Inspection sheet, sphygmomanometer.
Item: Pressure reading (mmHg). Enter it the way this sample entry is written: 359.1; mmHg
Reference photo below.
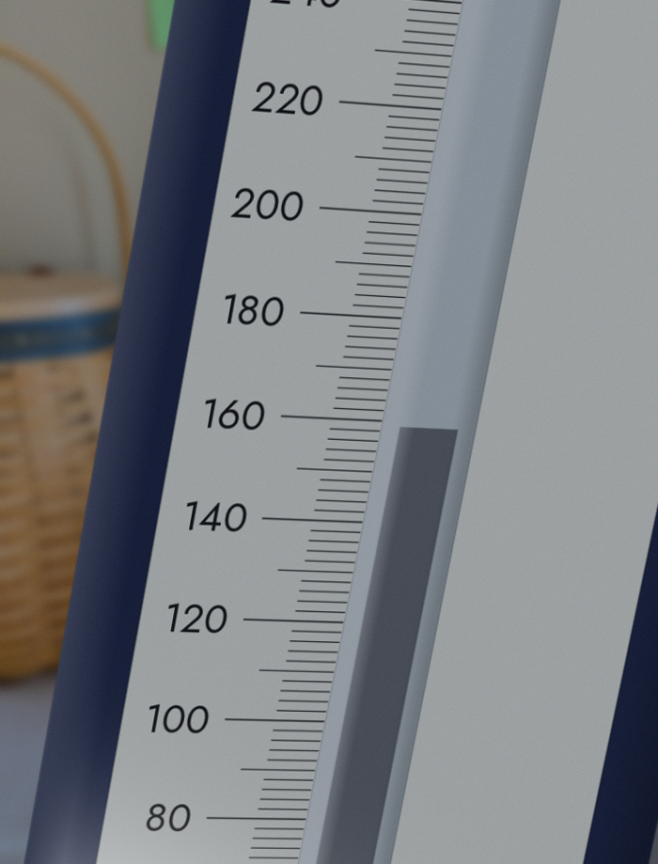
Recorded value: 159; mmHg
